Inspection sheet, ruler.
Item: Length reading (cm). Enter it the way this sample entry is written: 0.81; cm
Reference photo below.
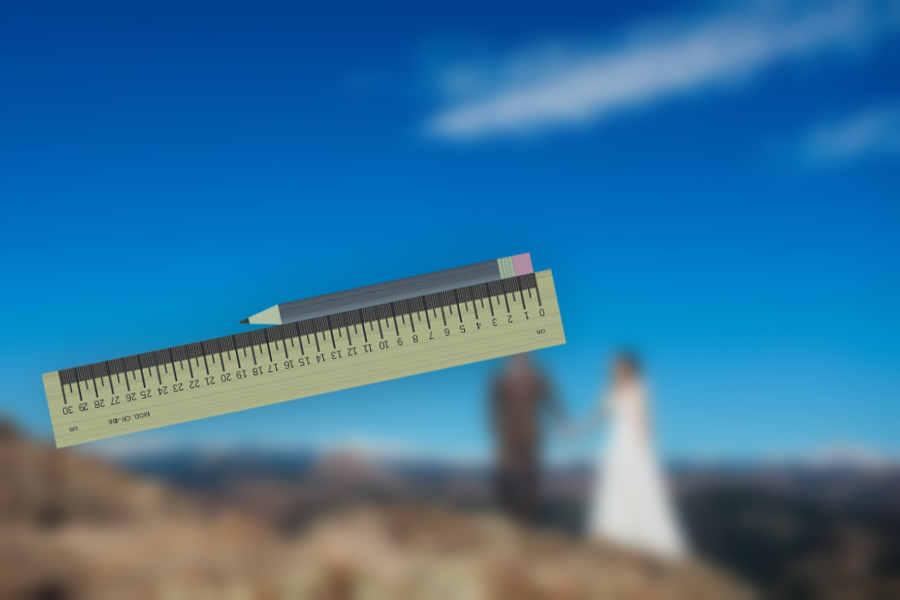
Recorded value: 18.5; cm
